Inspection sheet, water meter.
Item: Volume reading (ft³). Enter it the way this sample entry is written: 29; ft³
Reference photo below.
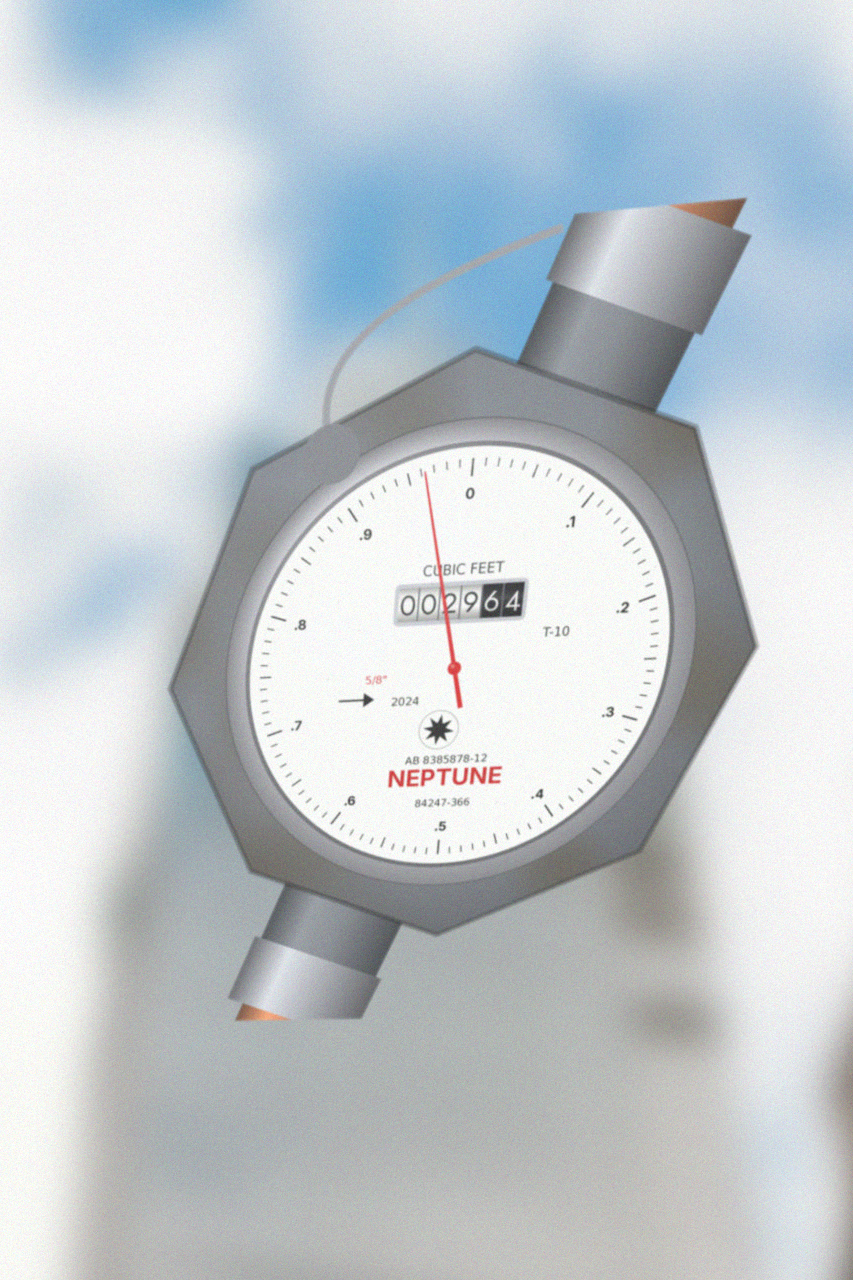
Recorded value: 2963.96; ft³
